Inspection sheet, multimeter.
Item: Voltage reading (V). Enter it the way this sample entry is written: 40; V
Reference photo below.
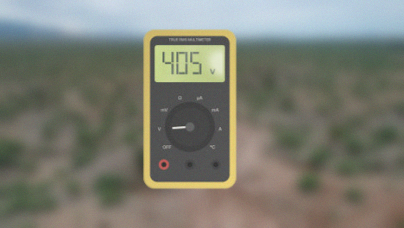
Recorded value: 405; V
